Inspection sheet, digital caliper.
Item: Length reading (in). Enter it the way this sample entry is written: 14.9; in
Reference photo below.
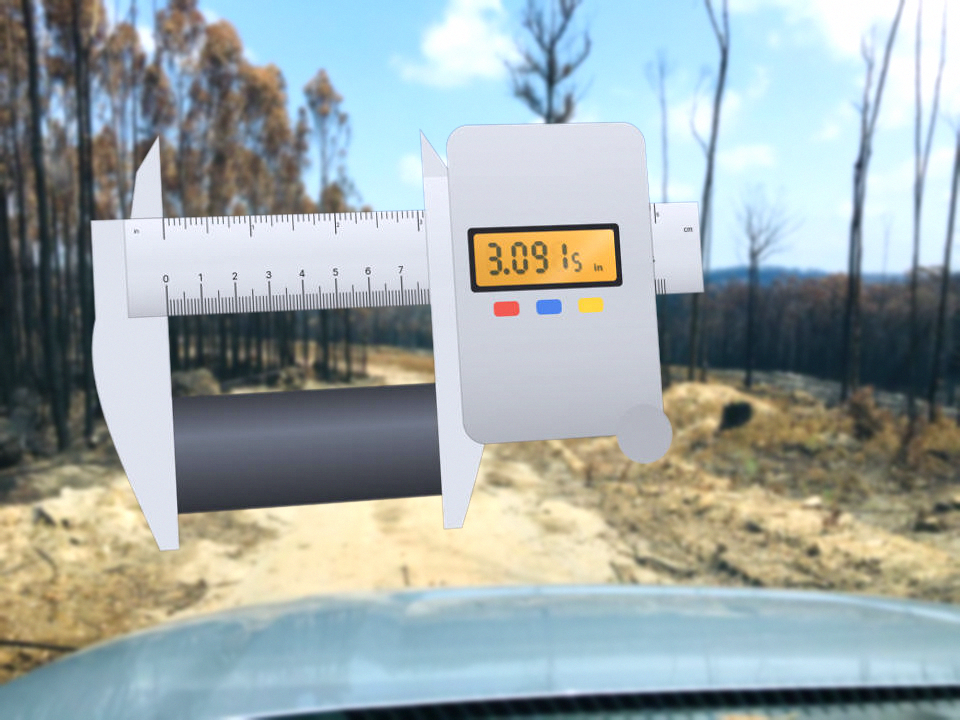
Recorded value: 3.0915; in
